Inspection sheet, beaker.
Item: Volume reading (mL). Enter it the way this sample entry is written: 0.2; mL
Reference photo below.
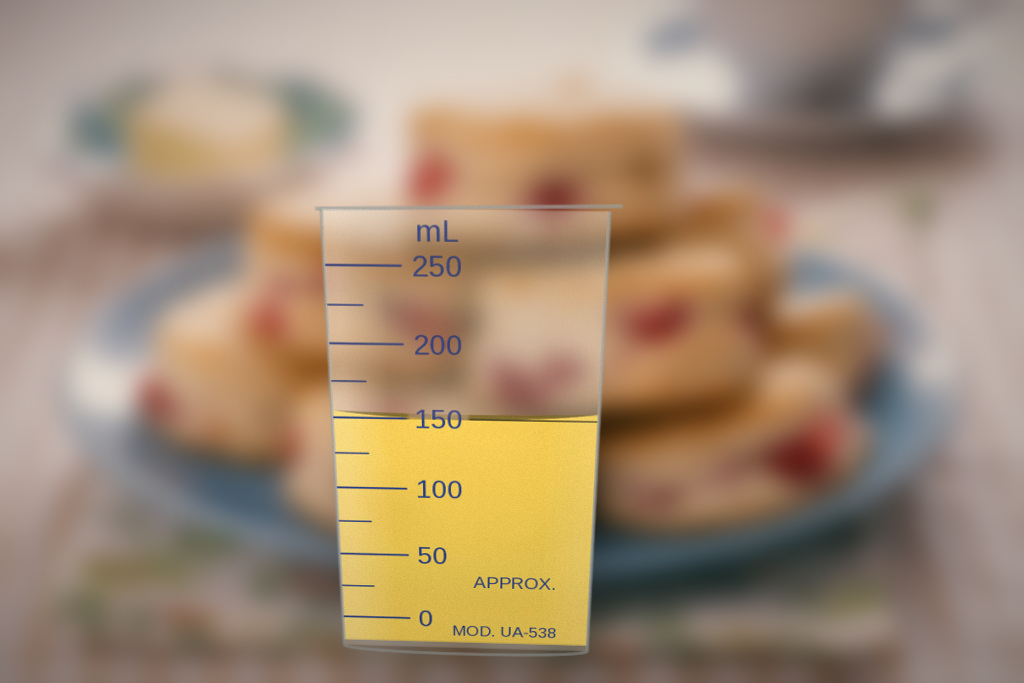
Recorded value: 150; mL
